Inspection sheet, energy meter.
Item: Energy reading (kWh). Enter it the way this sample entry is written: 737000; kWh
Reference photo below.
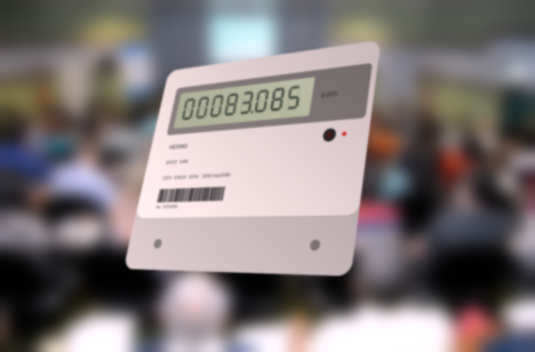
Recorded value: 83.085; kWh
